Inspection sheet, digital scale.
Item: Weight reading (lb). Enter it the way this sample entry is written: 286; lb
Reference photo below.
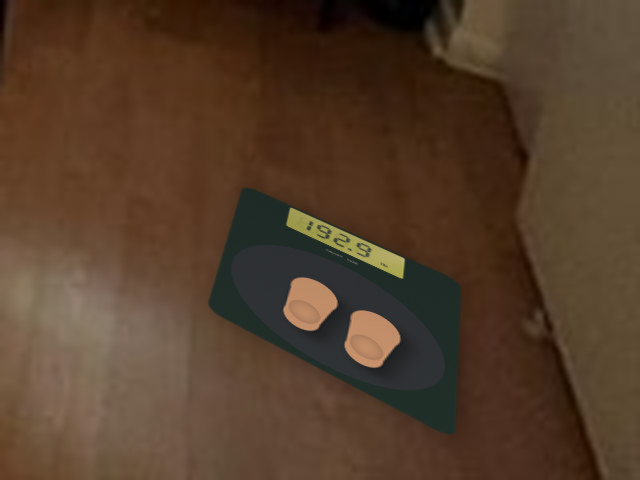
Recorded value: 192.9; lb
